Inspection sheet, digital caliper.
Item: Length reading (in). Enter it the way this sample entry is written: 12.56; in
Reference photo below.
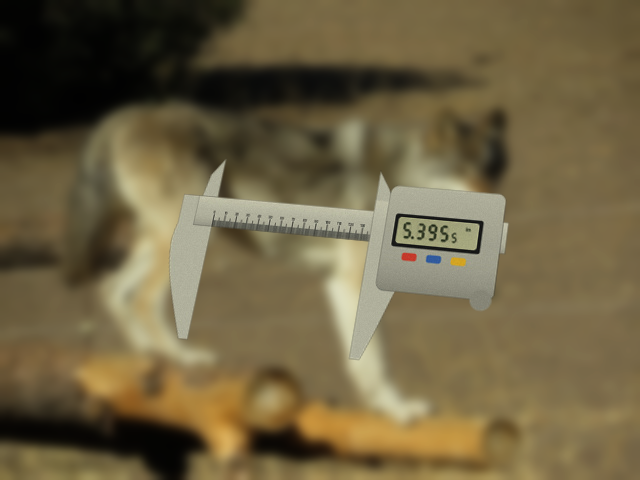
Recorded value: 5.3955; in
